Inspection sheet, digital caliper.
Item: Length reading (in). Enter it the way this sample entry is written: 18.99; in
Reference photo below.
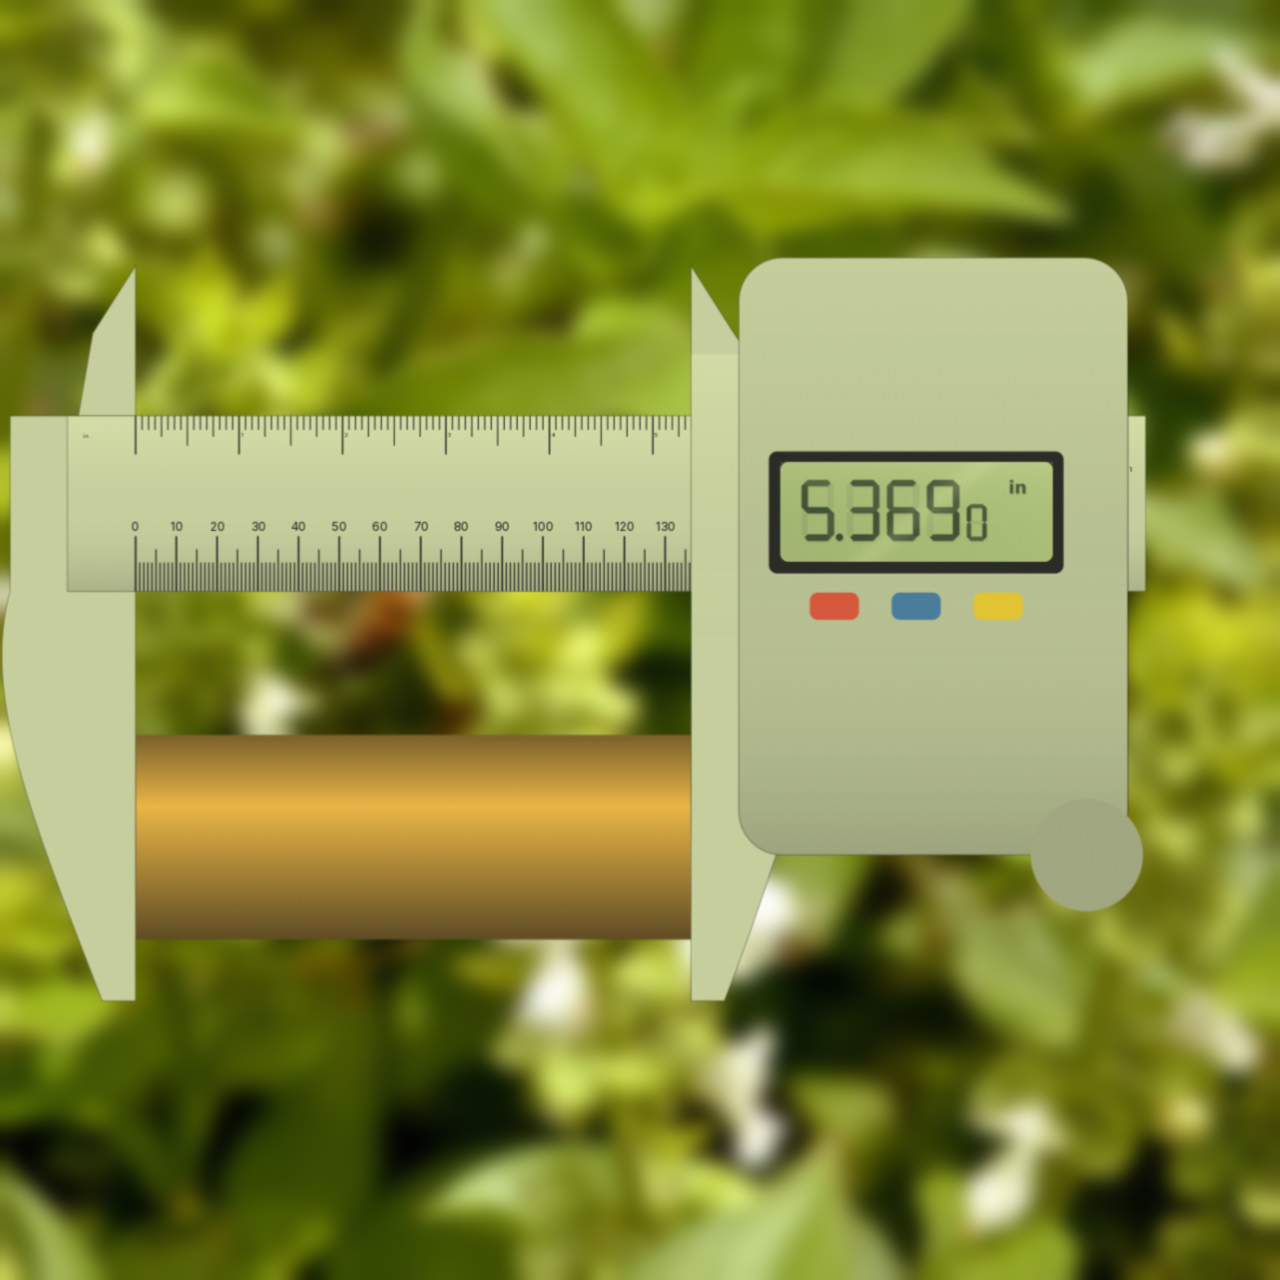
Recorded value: 5.3690; in
